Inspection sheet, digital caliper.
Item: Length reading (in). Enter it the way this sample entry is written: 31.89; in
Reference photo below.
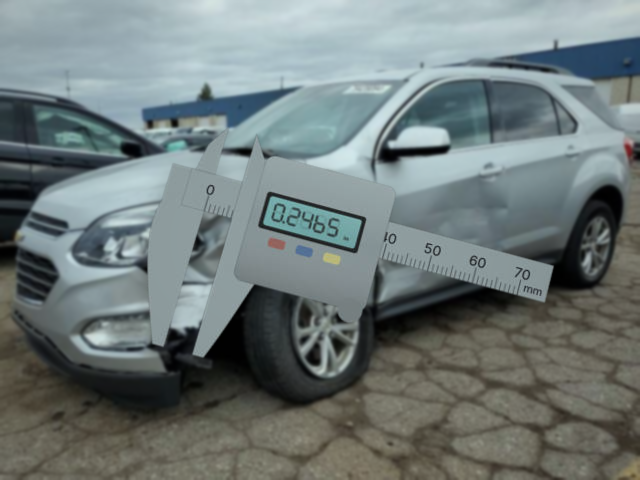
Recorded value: 0.2465; in
